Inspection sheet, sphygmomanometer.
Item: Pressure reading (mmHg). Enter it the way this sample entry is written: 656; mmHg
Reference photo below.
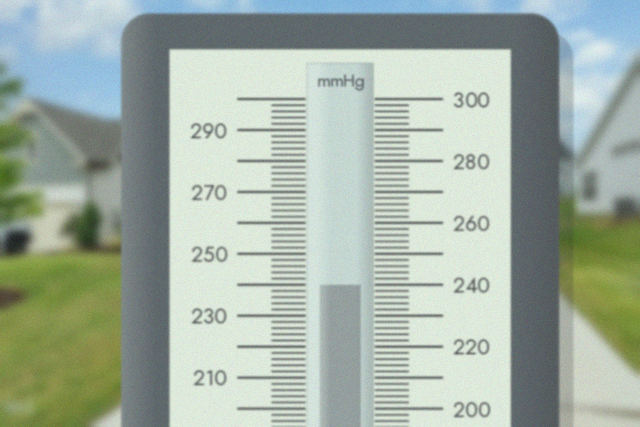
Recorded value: 240; mmHg
